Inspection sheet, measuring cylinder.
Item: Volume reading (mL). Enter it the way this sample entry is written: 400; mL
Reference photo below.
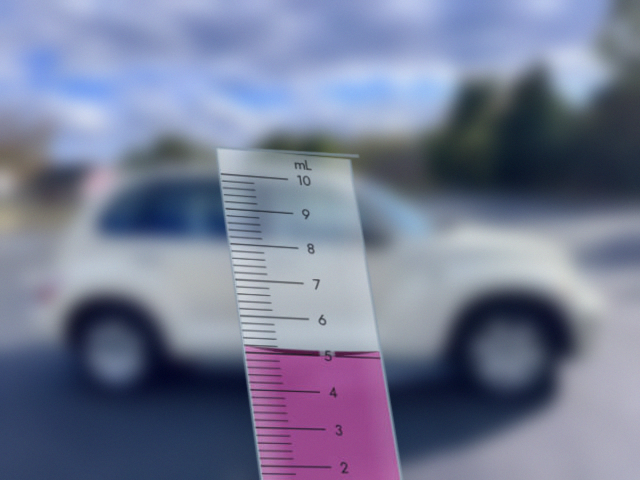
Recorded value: 5; mL
